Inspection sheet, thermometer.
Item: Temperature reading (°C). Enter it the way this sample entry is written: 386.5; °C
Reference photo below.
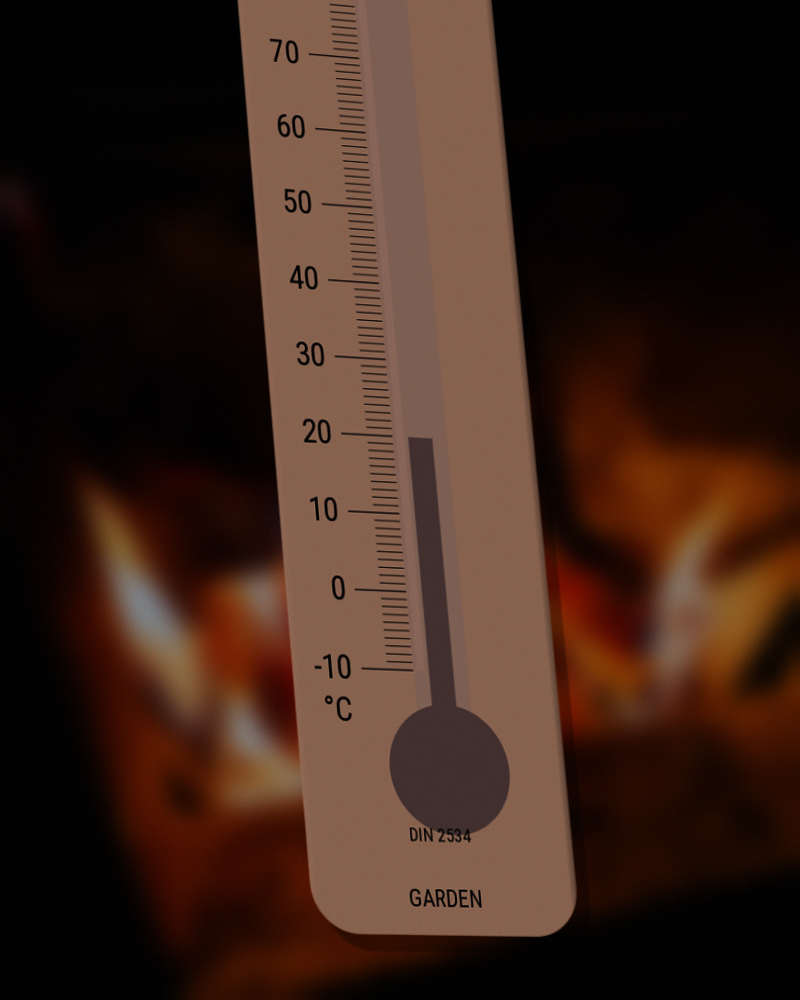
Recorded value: 20; °C
